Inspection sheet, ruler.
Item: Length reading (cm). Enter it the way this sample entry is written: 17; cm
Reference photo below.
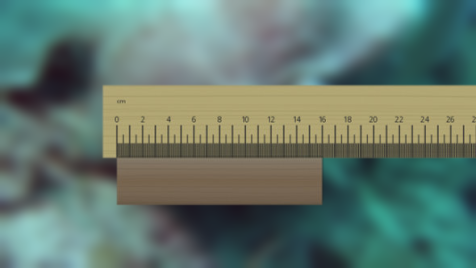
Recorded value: 16; cm
